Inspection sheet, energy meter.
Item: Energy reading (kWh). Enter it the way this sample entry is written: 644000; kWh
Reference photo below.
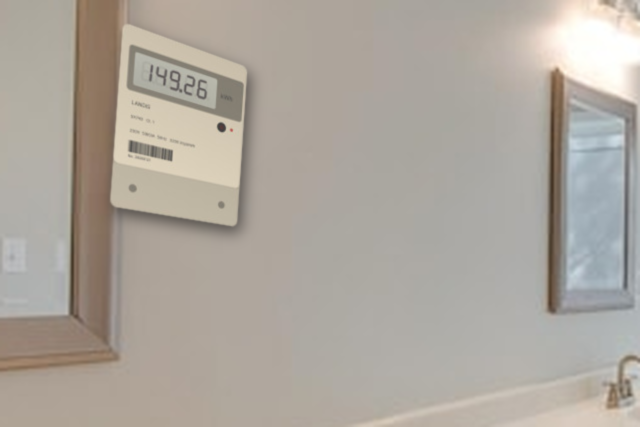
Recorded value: 149.26; kWh
